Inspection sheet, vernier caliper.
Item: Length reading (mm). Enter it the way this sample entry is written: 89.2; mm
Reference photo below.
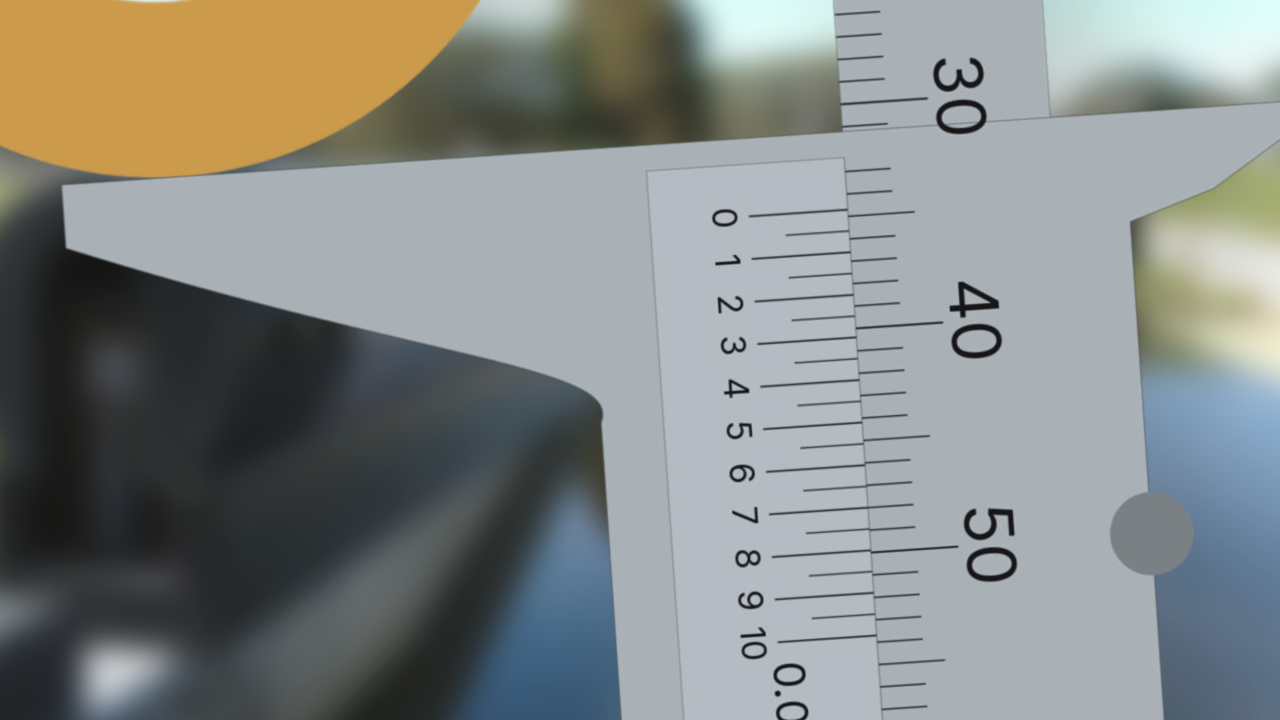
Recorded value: 34.7; mm
